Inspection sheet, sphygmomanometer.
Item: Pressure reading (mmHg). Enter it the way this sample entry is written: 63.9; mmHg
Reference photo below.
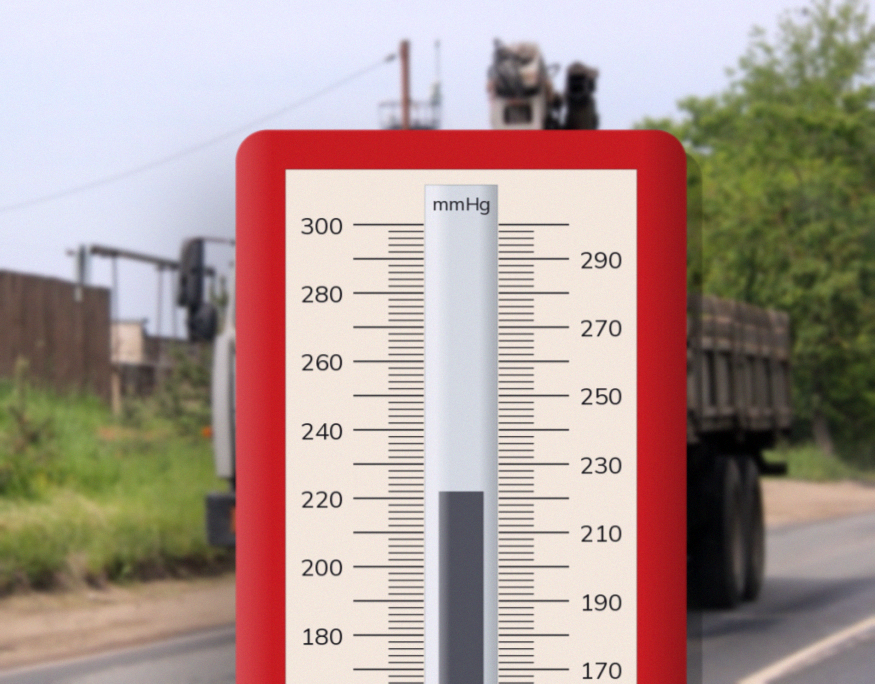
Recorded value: 222; mmHg
